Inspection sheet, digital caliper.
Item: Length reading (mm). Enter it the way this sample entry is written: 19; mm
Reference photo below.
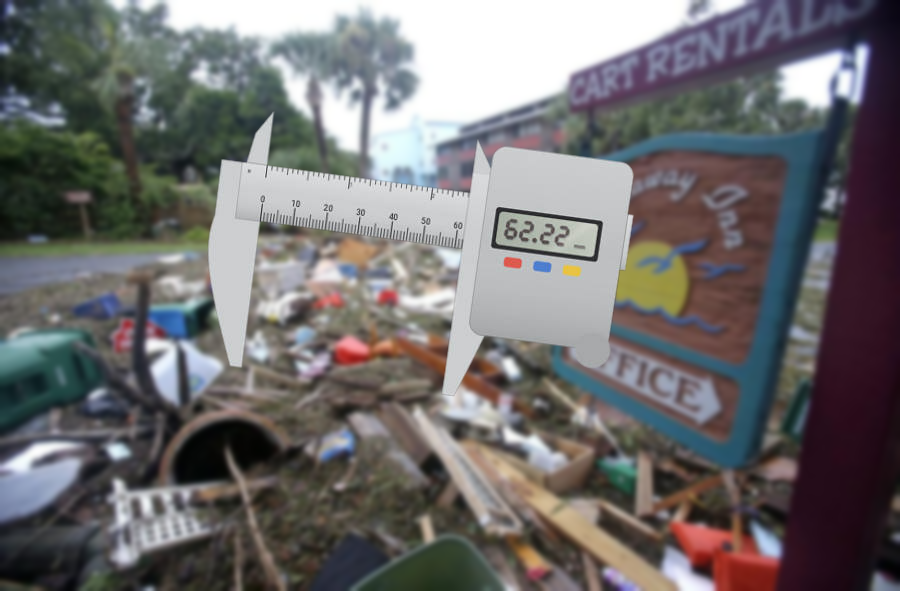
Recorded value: 62.22; mm
